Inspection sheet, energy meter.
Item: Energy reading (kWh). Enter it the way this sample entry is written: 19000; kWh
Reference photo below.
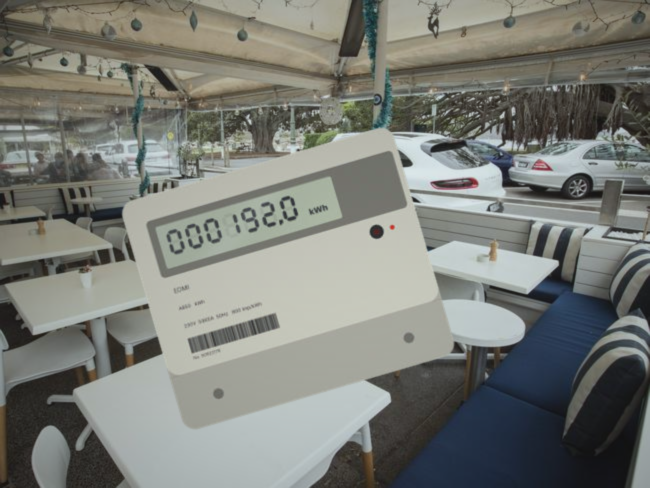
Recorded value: 192.0; kWh
